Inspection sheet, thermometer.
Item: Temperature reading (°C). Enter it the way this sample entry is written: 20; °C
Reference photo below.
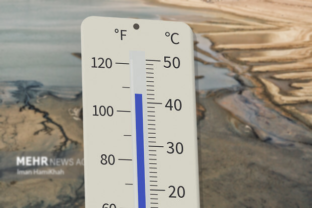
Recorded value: 42; °C
